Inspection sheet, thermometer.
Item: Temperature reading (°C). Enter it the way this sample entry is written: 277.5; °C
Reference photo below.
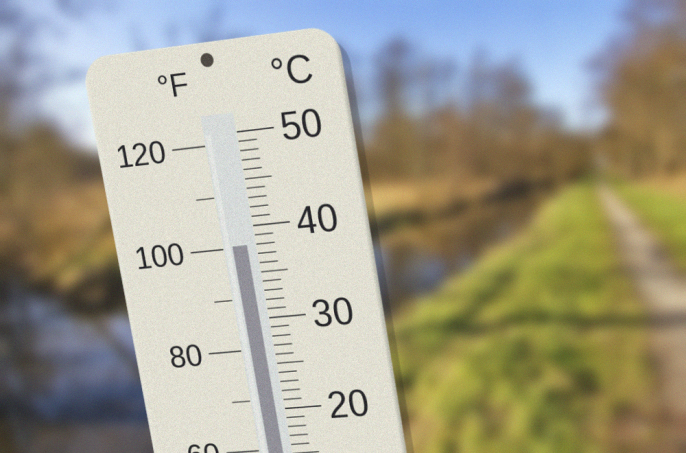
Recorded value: 38; °C
